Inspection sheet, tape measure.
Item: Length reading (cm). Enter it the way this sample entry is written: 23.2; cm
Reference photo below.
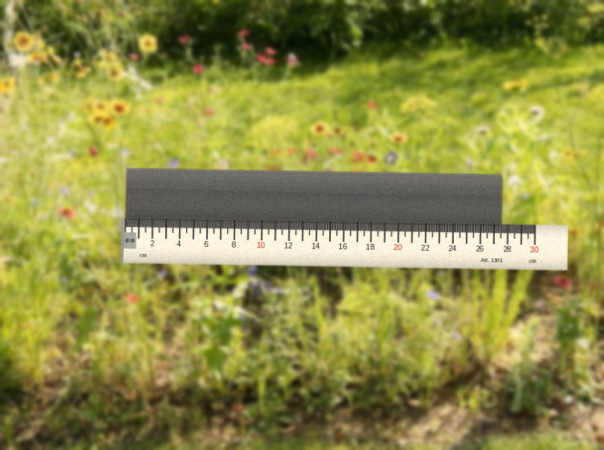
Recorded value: 27.5; cm
